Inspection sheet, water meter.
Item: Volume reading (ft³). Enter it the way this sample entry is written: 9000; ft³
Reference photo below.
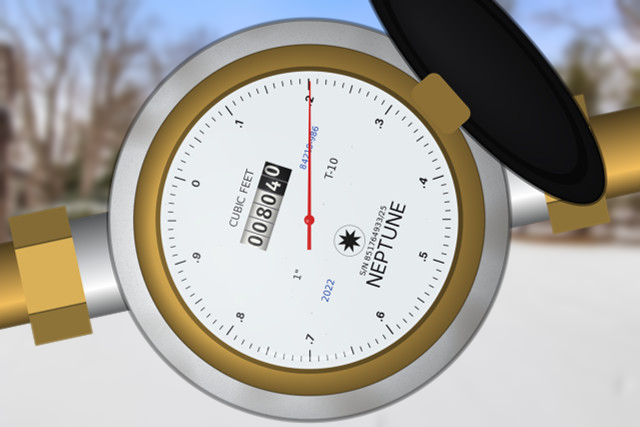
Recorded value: 8040.20; ft³
